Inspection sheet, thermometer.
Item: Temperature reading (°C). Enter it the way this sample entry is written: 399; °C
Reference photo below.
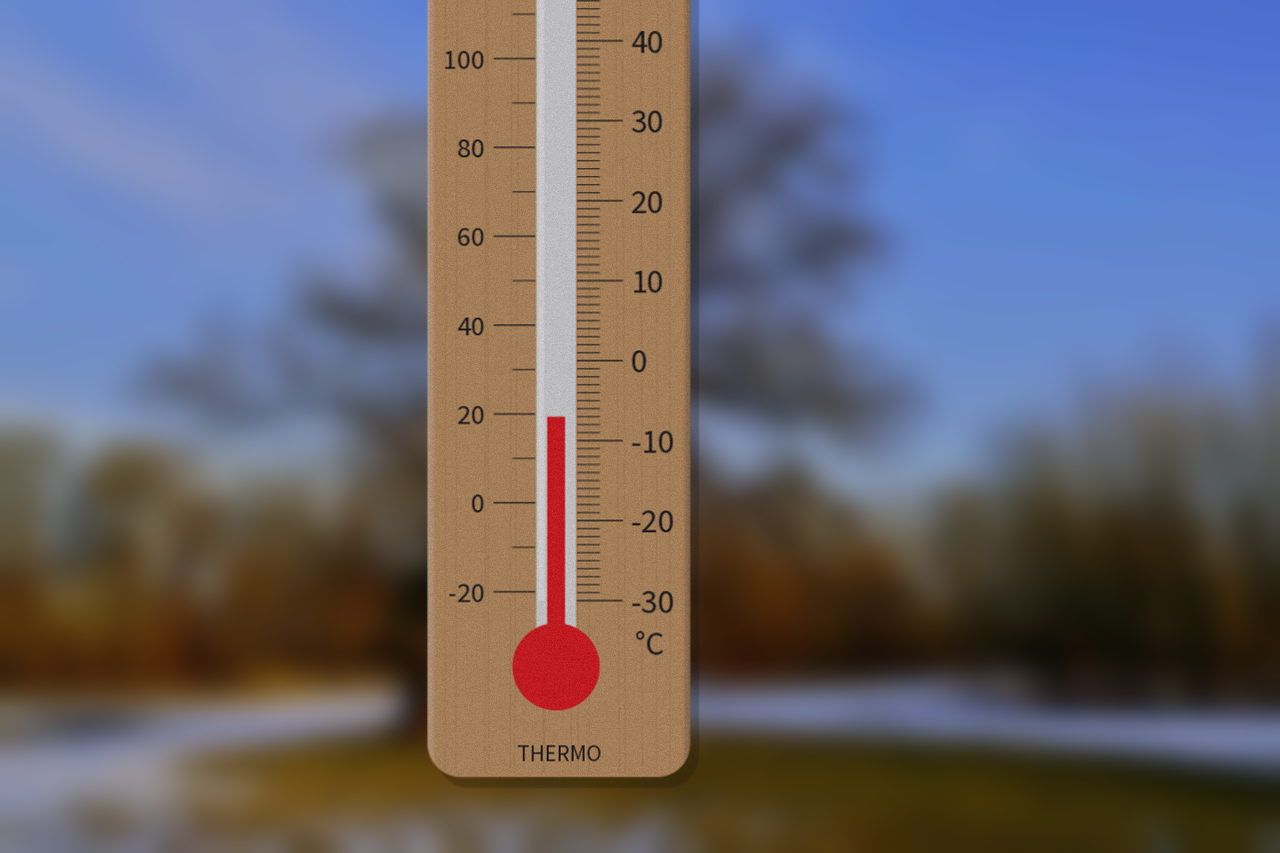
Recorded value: -7; °C
